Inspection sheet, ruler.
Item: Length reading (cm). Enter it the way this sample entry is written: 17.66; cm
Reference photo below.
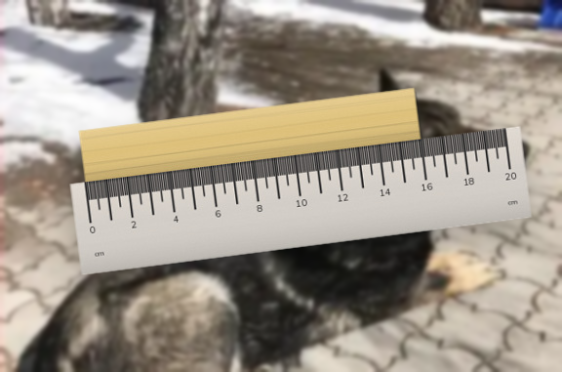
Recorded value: 16; cm
